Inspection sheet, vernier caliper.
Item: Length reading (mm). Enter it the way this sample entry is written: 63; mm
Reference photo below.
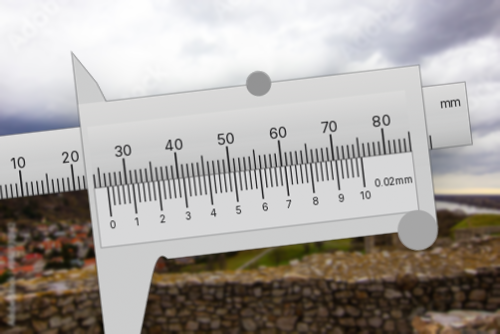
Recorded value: 26.4; mm
